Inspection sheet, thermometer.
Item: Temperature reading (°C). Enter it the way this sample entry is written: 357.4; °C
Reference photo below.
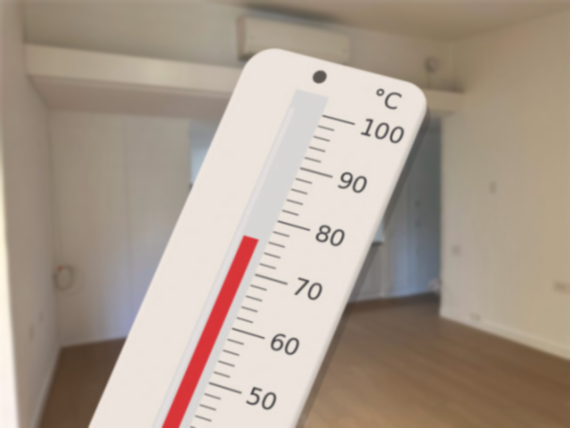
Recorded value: 76; °C
